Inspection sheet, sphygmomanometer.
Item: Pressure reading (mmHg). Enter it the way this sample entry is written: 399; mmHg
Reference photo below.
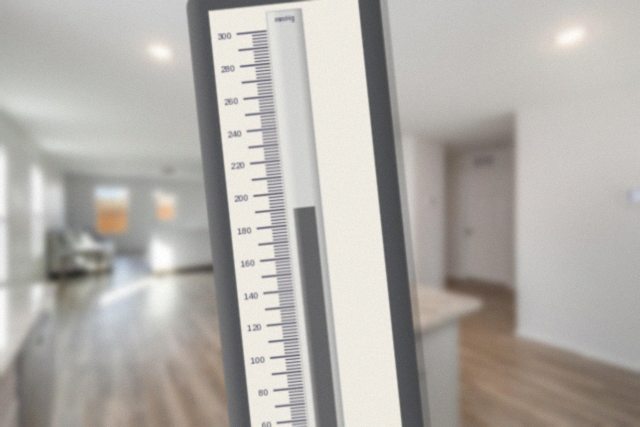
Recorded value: 190; mmHg
